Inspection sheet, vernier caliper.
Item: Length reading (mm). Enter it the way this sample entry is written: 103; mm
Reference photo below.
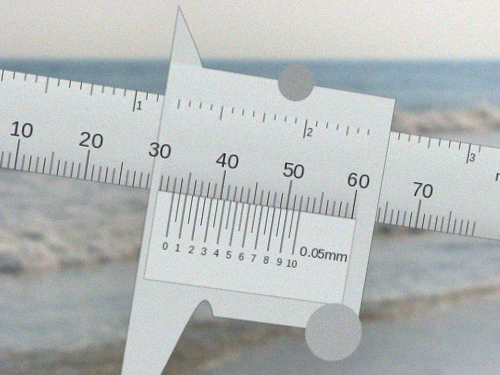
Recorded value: 33.0; mm
